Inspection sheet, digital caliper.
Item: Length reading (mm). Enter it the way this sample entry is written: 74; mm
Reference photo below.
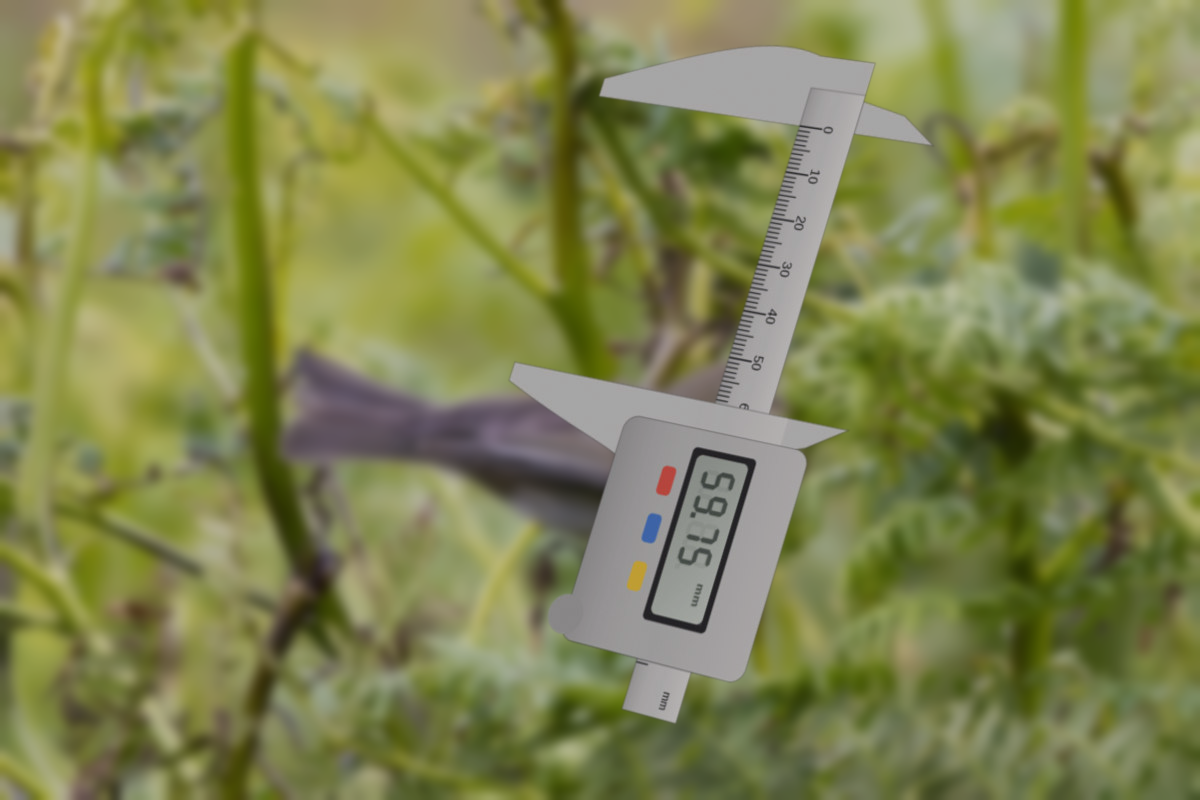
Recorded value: 59.75; mm
